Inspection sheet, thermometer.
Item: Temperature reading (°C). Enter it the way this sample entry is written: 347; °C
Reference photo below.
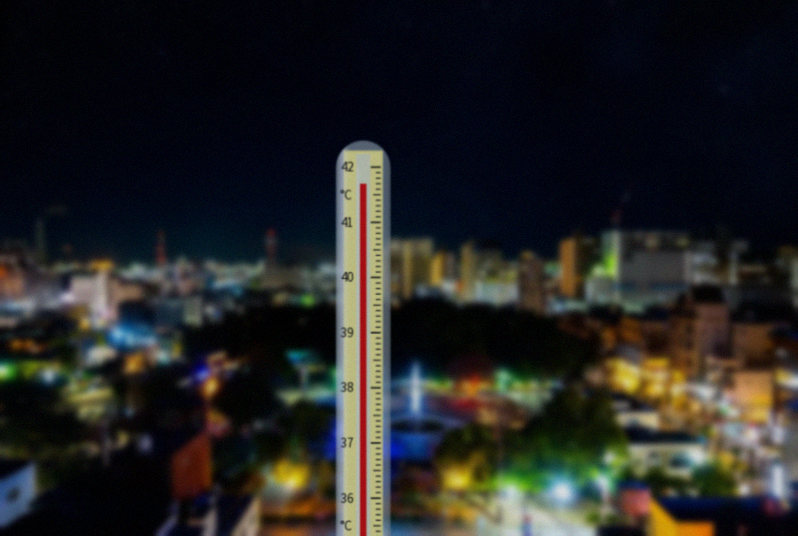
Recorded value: 41.7; °C
